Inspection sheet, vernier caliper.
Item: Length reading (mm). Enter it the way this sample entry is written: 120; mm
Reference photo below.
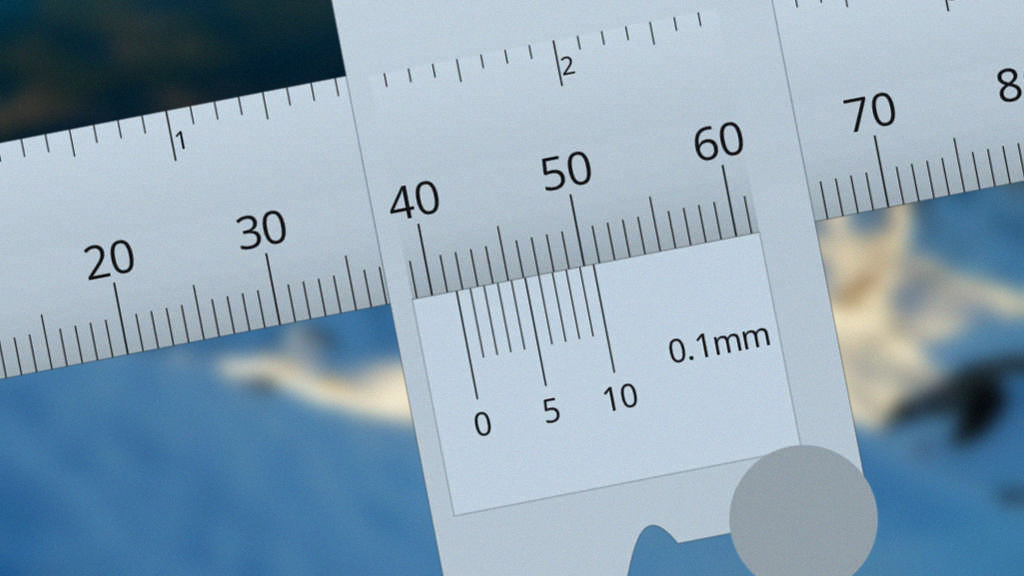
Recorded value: 41.6; mm
